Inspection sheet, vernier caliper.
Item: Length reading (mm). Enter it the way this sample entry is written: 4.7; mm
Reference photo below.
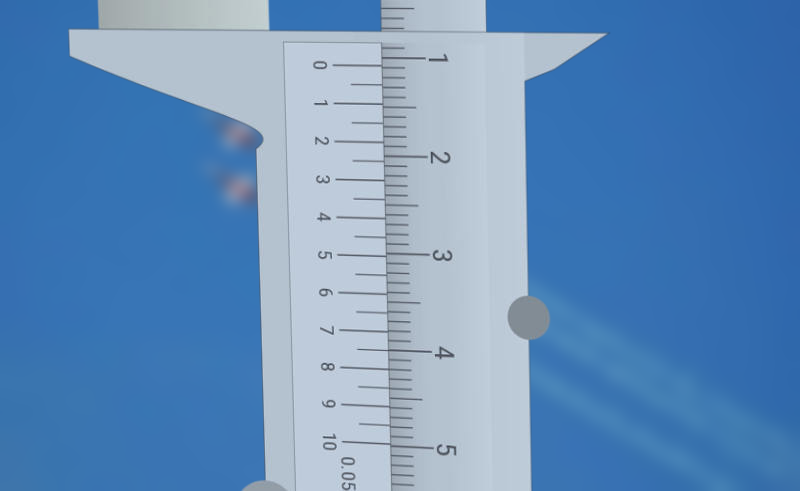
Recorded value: 10.8; mm
